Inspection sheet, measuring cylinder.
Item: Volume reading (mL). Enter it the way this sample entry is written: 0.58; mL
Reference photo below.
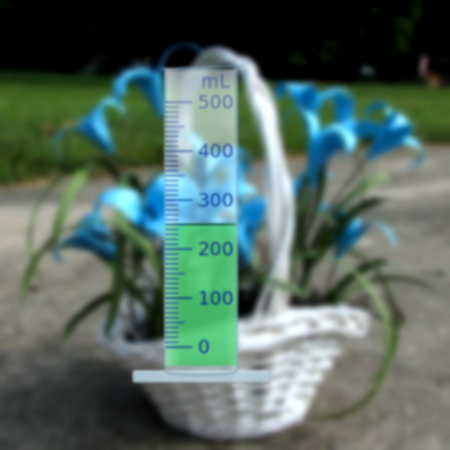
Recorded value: 250; mL
